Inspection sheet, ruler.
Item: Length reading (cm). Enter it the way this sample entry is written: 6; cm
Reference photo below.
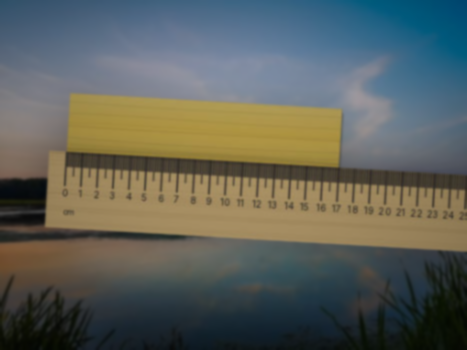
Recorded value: 17; cm
